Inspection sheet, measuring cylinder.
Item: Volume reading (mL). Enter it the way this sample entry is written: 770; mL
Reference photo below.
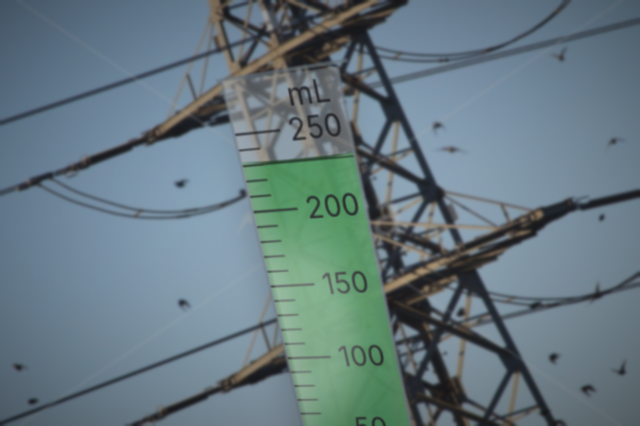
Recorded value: 230; mL
